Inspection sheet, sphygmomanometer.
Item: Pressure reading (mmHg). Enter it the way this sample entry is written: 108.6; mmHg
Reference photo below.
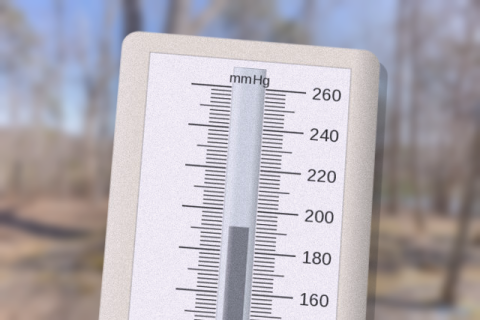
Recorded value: 192; mmHg
